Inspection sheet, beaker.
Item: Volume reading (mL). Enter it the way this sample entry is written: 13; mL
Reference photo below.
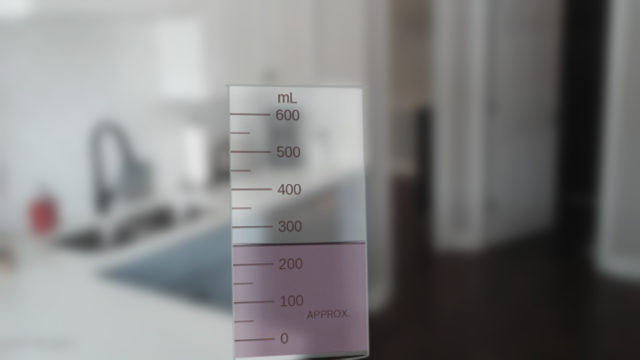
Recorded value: 250; mL
